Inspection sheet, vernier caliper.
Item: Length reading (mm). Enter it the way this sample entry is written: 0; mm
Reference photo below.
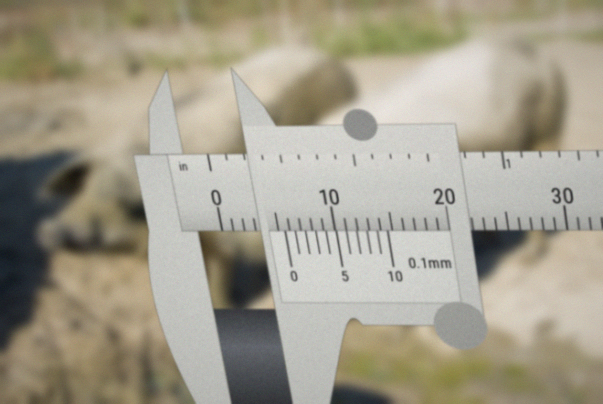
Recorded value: 5.6; mm
